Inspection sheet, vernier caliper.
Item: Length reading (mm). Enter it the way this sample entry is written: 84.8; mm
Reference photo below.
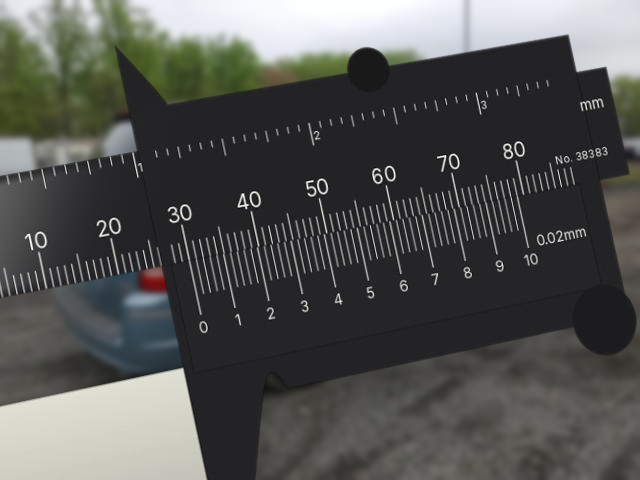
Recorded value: 30.0; mm
